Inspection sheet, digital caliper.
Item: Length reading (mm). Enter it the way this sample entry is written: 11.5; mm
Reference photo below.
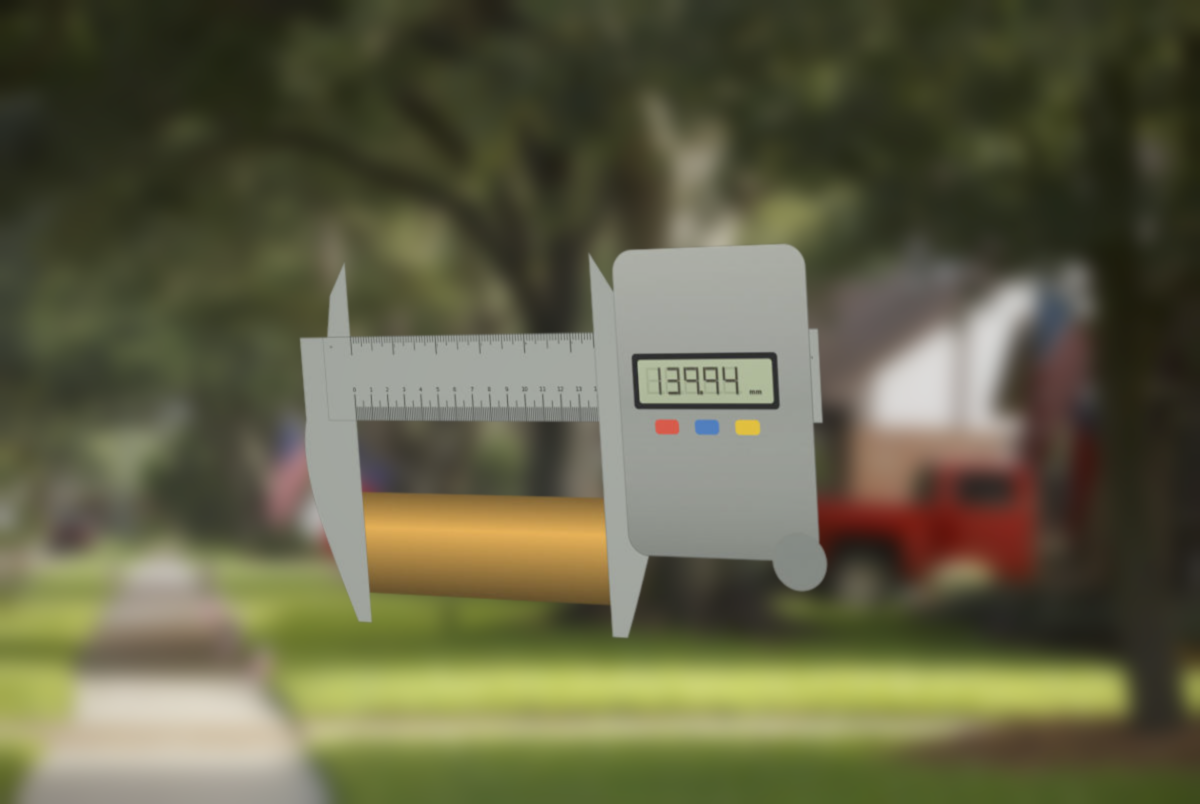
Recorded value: 139.94; mm
